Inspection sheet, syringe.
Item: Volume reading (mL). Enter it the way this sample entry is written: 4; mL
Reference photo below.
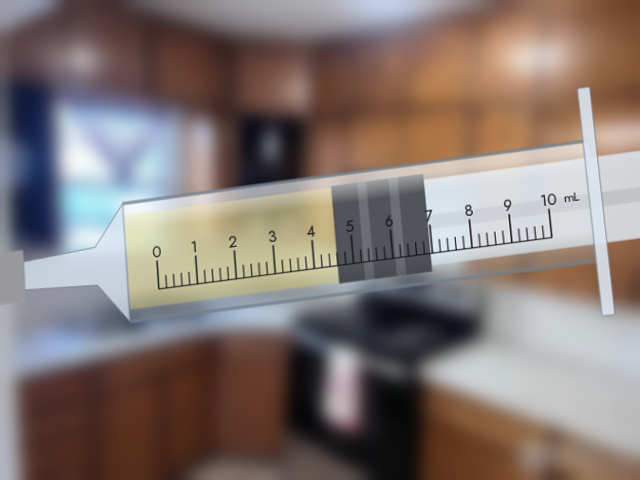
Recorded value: 4.6; mL
